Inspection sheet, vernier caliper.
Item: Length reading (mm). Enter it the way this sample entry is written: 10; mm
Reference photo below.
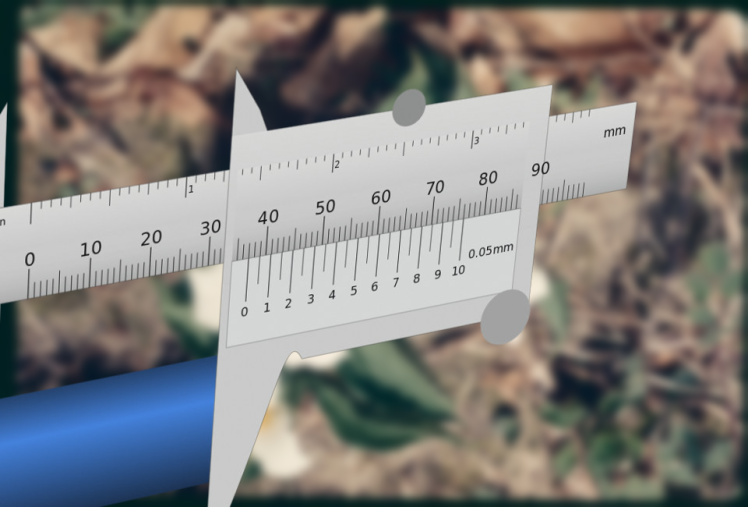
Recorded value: 37.0; mm
